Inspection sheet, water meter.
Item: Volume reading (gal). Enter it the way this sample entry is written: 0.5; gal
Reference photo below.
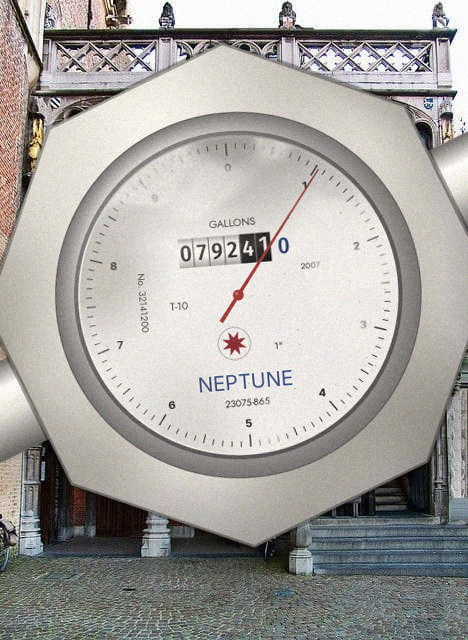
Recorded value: 792411.0; gal
